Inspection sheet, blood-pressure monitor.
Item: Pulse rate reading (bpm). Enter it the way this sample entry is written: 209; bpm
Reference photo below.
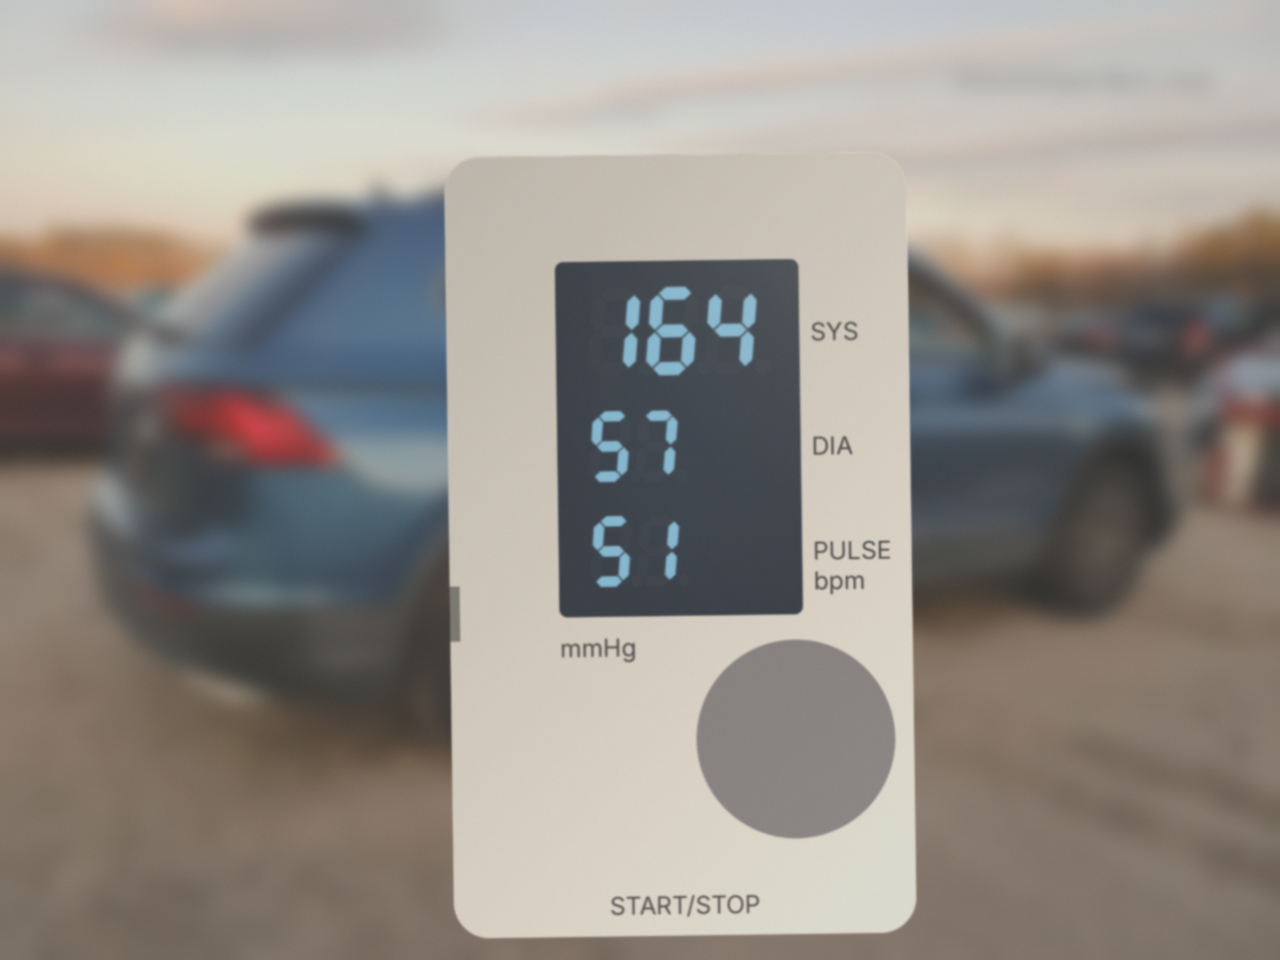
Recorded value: 51; bpm
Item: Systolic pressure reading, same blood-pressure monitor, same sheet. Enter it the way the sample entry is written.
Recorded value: 164; mmHg
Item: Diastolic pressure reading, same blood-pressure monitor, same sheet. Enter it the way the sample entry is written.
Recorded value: 57; mmHg
